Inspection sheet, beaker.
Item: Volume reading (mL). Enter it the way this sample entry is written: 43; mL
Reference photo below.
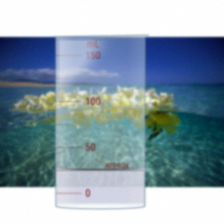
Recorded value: 25; mL
